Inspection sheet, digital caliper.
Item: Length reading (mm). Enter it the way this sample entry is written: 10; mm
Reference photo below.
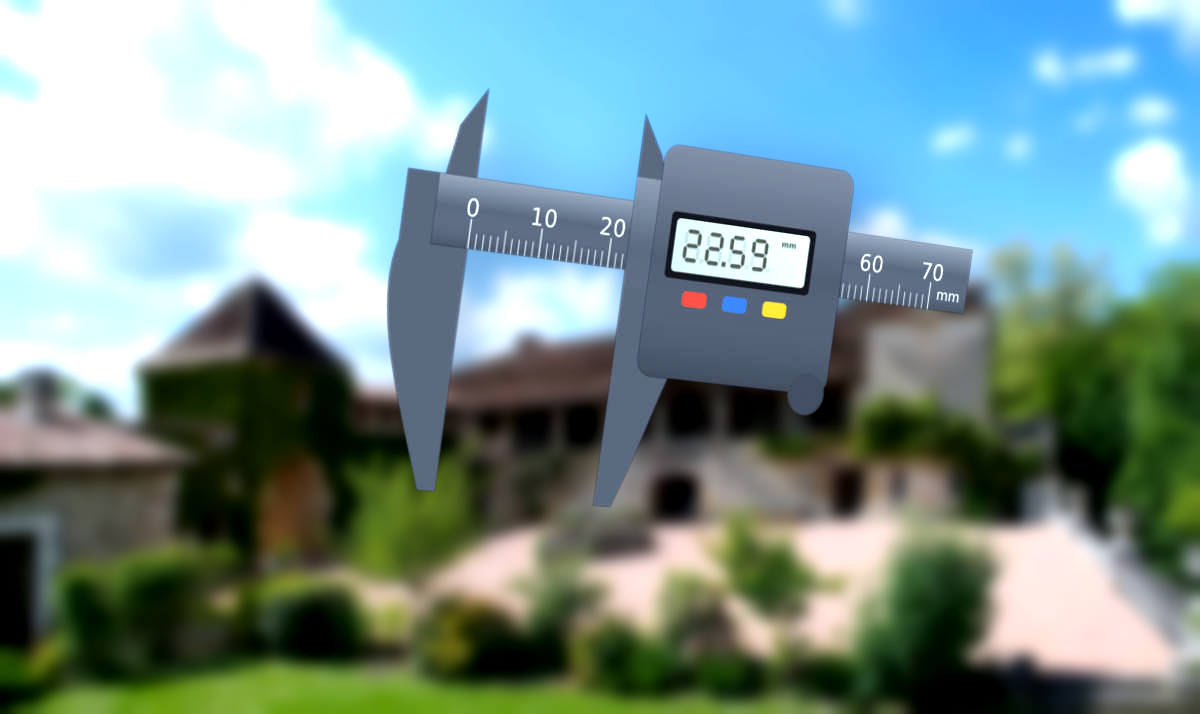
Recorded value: 22.59; mm
